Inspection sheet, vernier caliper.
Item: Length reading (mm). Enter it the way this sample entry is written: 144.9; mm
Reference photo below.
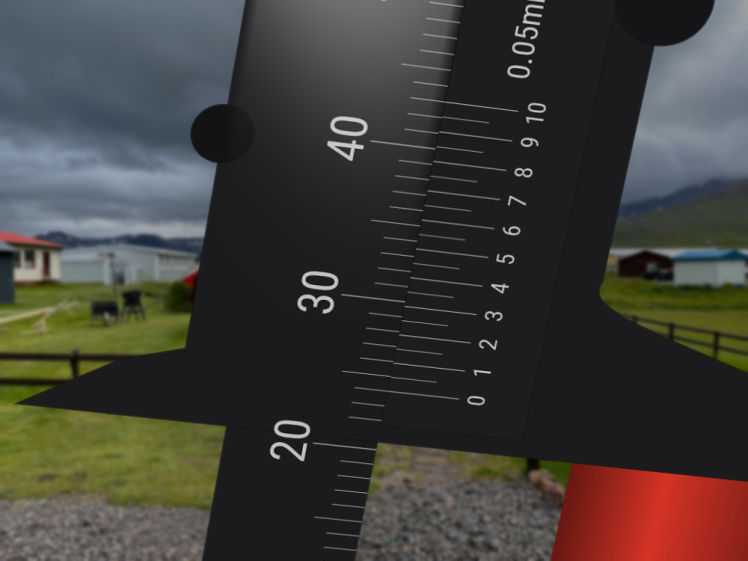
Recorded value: 24.0; mm
